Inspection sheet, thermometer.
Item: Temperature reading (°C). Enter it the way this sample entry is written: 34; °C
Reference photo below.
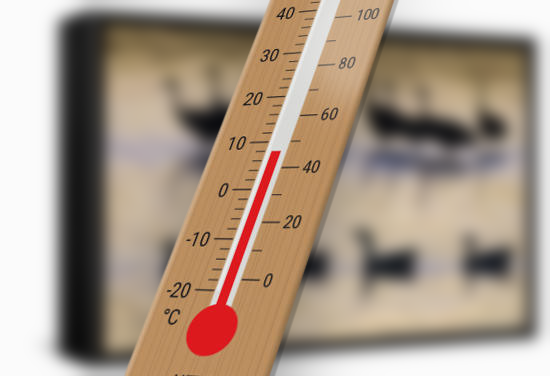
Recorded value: 8; °C
